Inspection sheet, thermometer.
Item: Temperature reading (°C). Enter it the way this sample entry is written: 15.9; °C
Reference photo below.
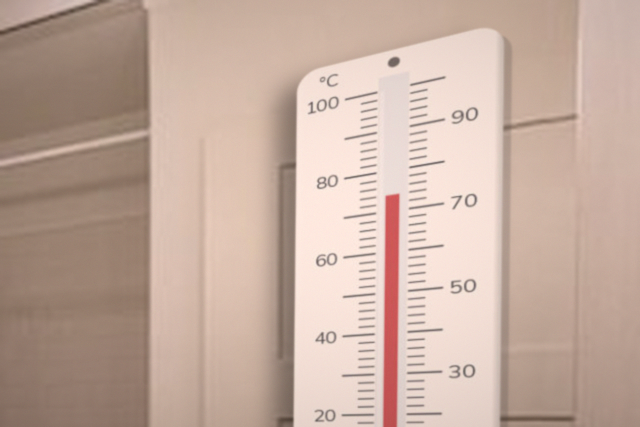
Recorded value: 74; °C
